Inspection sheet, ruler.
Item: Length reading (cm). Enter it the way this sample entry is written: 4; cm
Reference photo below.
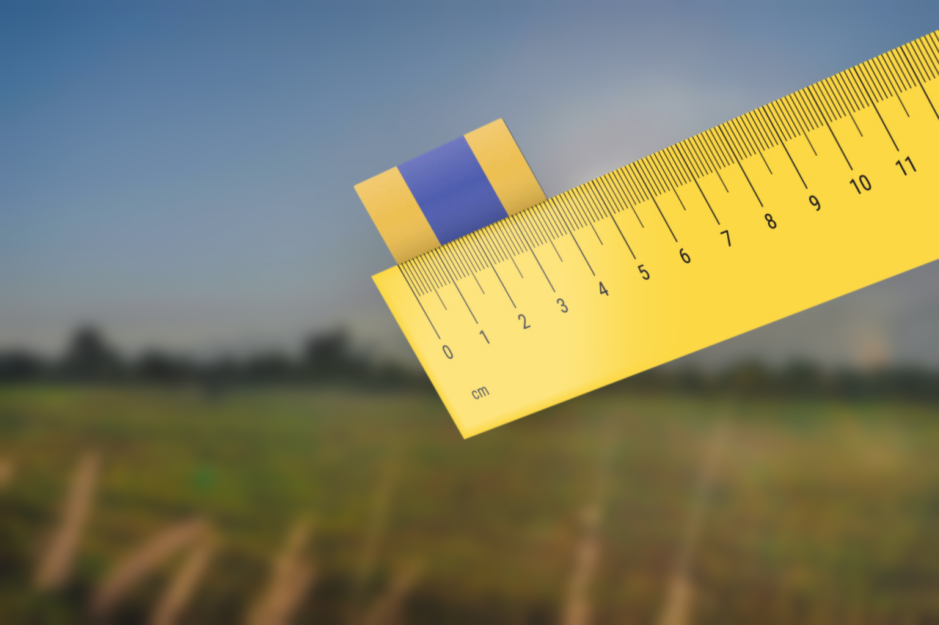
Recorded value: 3.9; cm
